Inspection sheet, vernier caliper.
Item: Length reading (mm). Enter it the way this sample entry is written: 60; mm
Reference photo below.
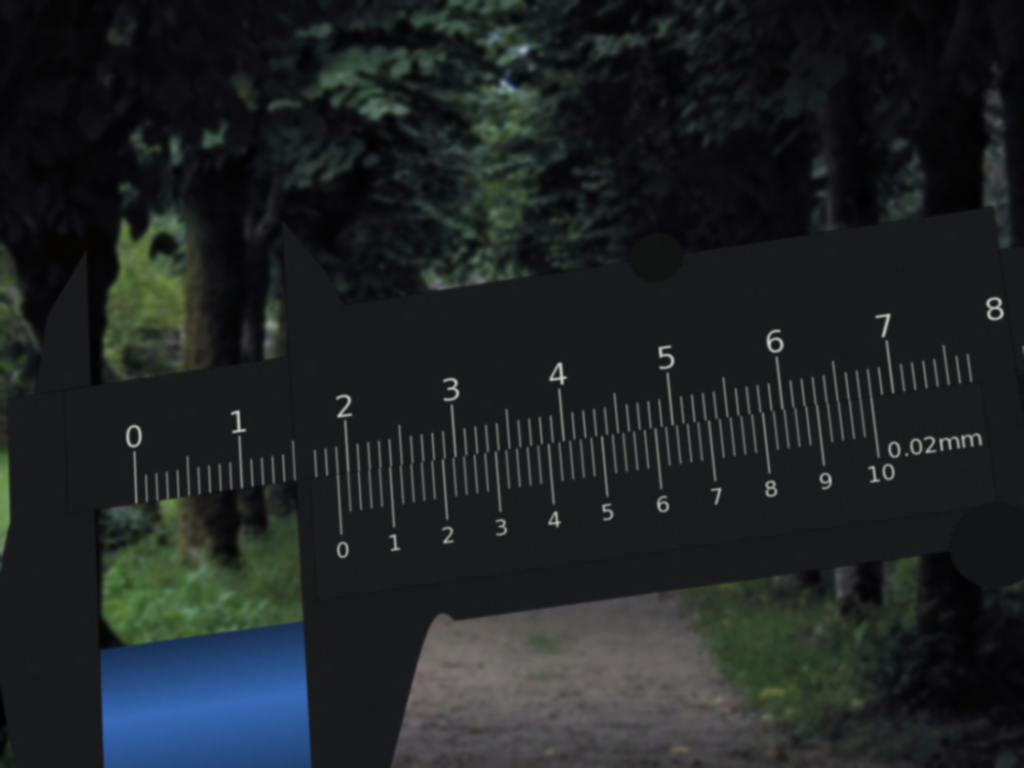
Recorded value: 19.0; mm
